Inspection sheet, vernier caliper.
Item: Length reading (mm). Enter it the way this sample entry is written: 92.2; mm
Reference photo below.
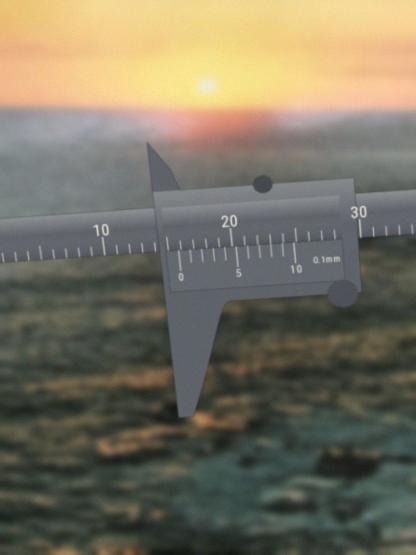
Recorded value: 15.8; mm
